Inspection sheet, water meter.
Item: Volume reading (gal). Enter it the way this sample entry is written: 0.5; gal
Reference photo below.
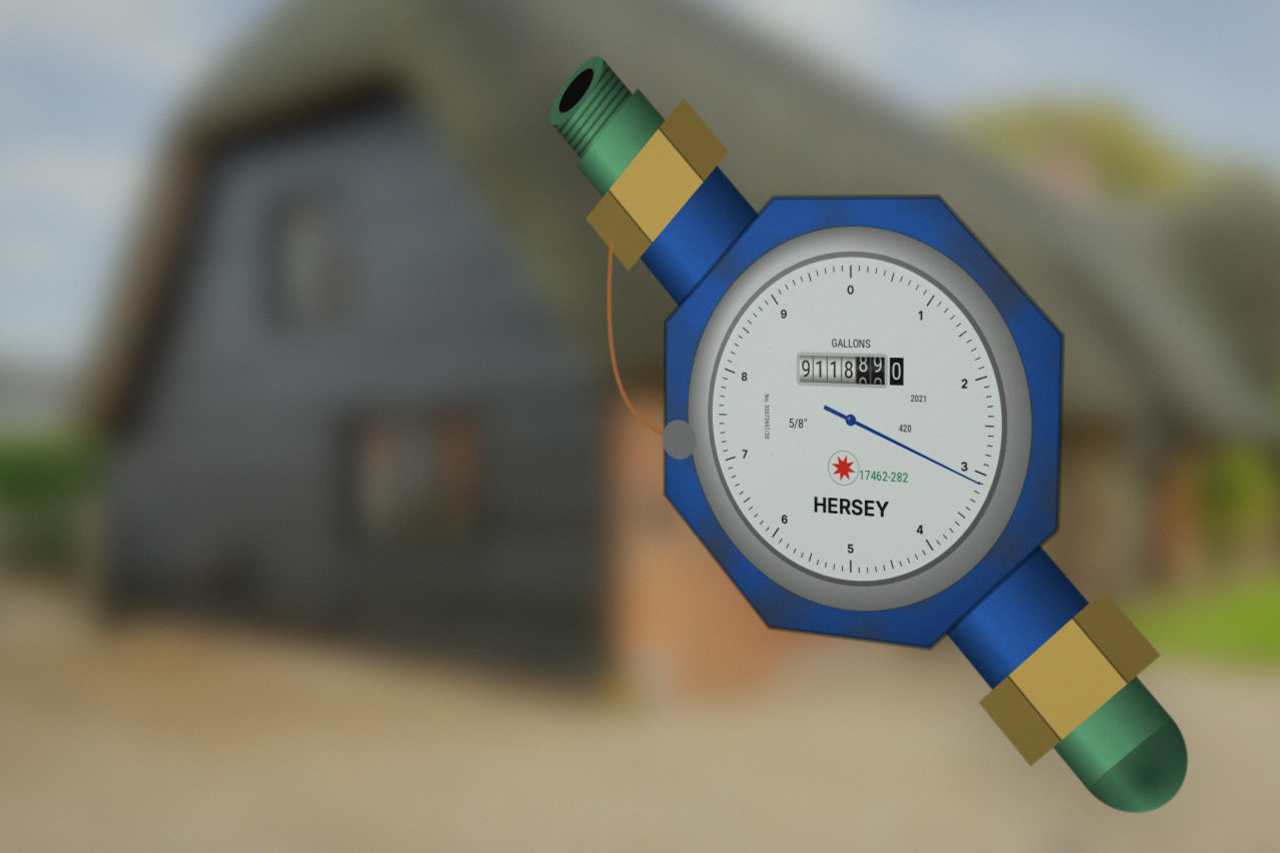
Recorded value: 9118893.1; gal
